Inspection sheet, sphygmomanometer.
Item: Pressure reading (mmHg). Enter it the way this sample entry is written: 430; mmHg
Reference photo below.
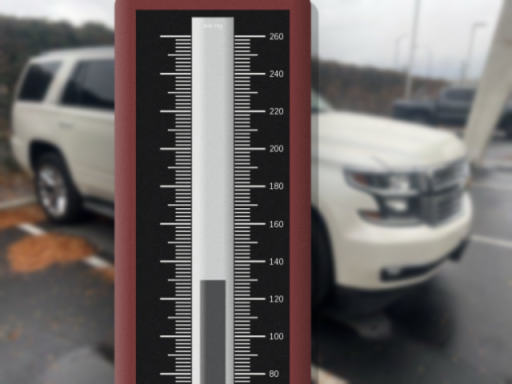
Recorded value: 130; mmHg
